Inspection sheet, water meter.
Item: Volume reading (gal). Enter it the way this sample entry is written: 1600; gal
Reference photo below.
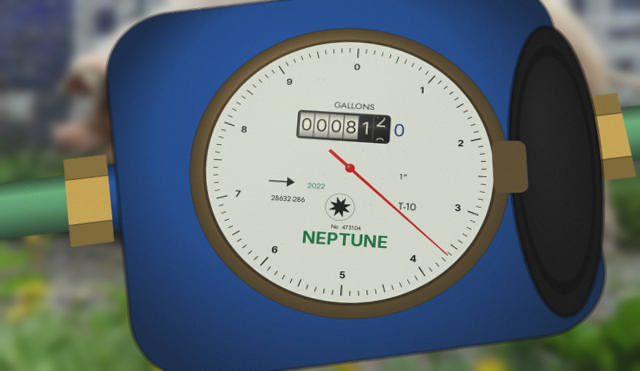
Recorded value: 8123.6; gal
